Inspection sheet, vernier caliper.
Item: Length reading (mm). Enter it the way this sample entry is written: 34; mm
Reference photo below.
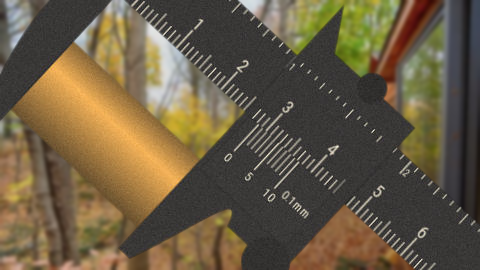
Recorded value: 28.4; mm
